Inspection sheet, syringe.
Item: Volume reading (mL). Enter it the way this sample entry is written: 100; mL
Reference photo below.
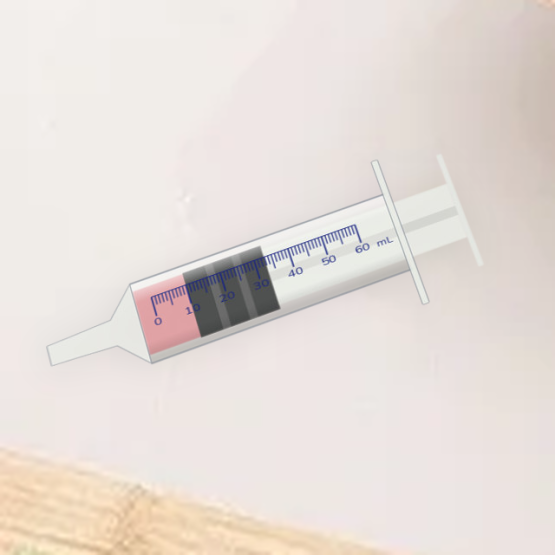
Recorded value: 10; mL
